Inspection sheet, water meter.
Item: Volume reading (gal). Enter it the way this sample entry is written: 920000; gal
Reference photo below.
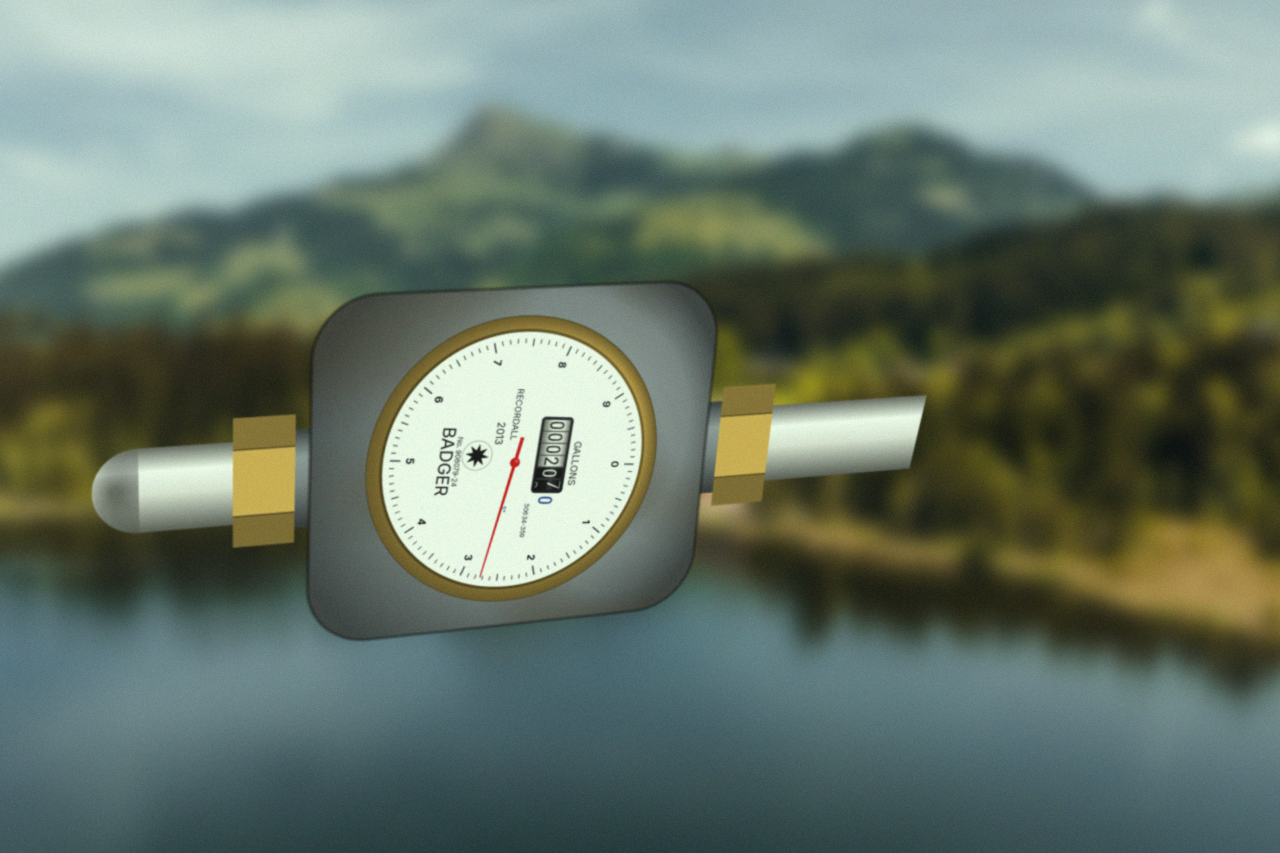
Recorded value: 2072.7; gal
